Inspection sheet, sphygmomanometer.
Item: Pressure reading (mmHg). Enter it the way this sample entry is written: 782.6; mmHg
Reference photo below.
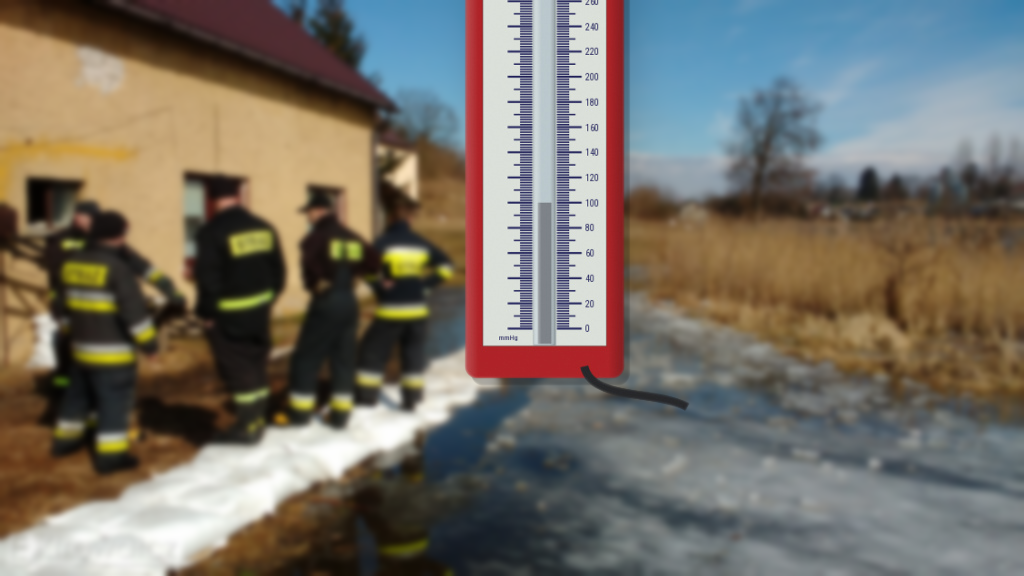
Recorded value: 100; mmHg
